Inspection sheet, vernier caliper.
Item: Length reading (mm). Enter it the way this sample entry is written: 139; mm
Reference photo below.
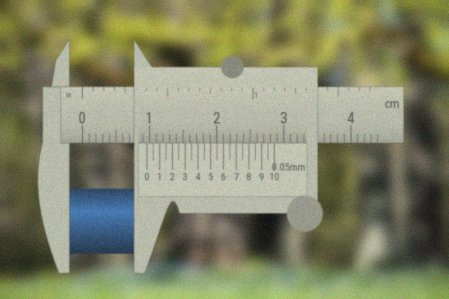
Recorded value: 9.6; mm
